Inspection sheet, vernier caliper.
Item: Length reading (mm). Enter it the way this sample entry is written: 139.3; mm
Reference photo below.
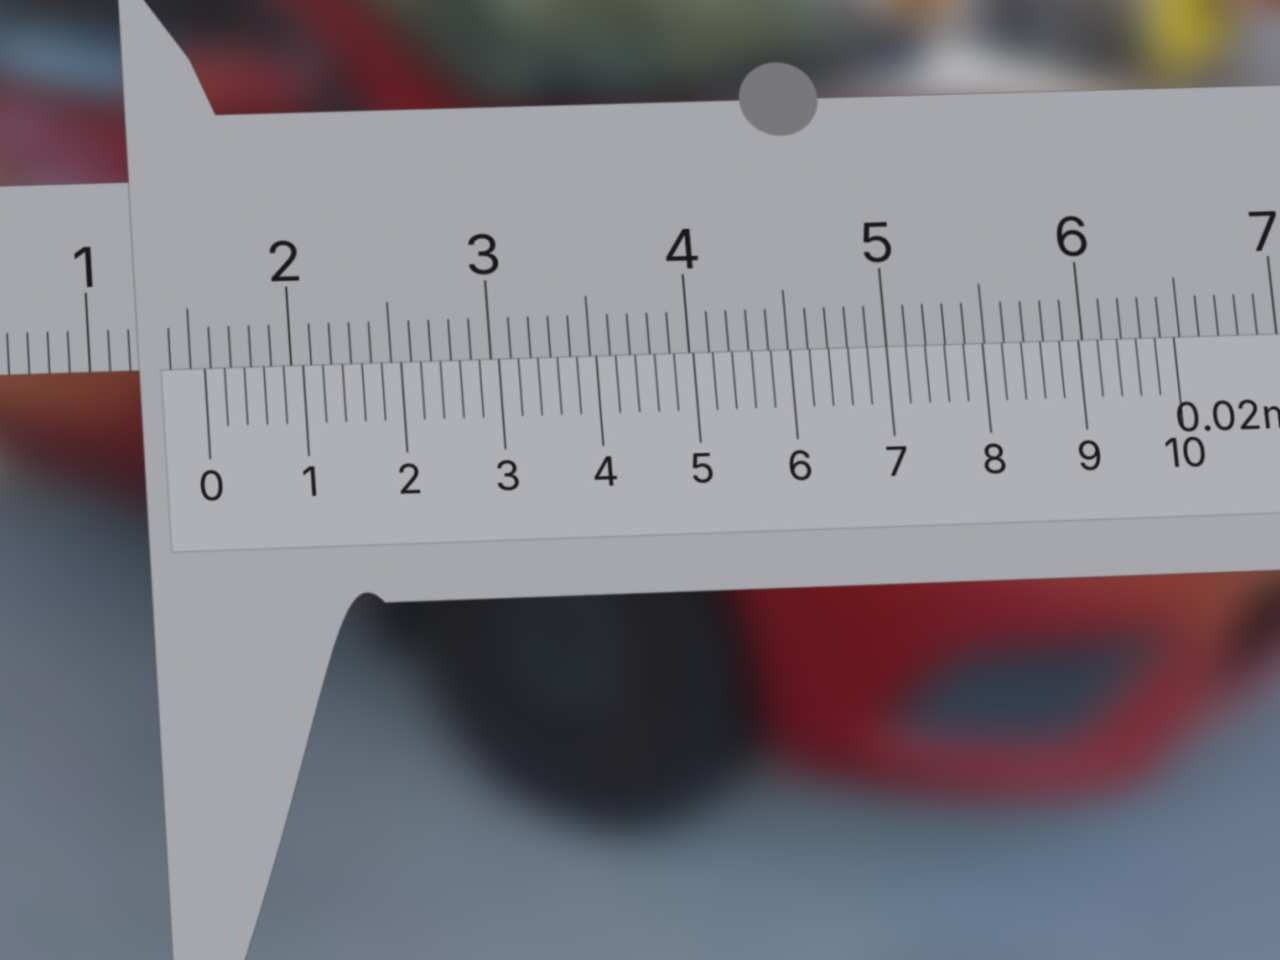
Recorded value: 15.7; mm
